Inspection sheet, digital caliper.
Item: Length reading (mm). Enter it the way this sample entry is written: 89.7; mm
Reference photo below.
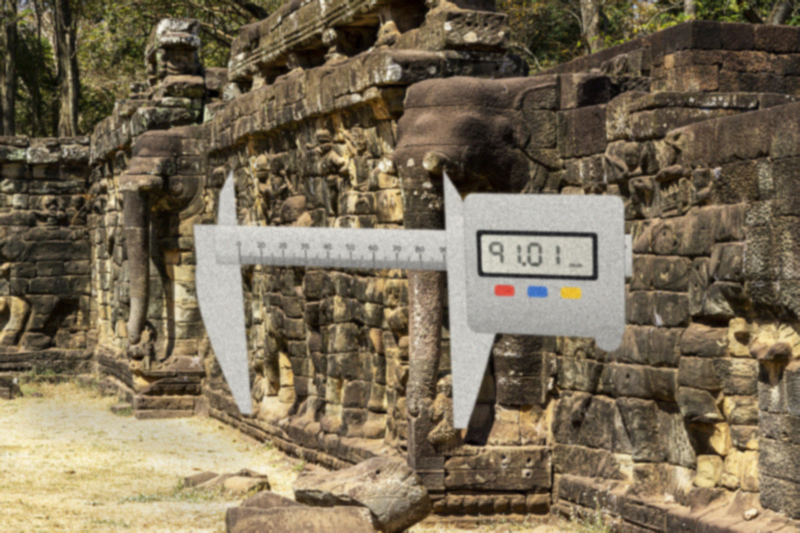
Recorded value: 91.01; mm
